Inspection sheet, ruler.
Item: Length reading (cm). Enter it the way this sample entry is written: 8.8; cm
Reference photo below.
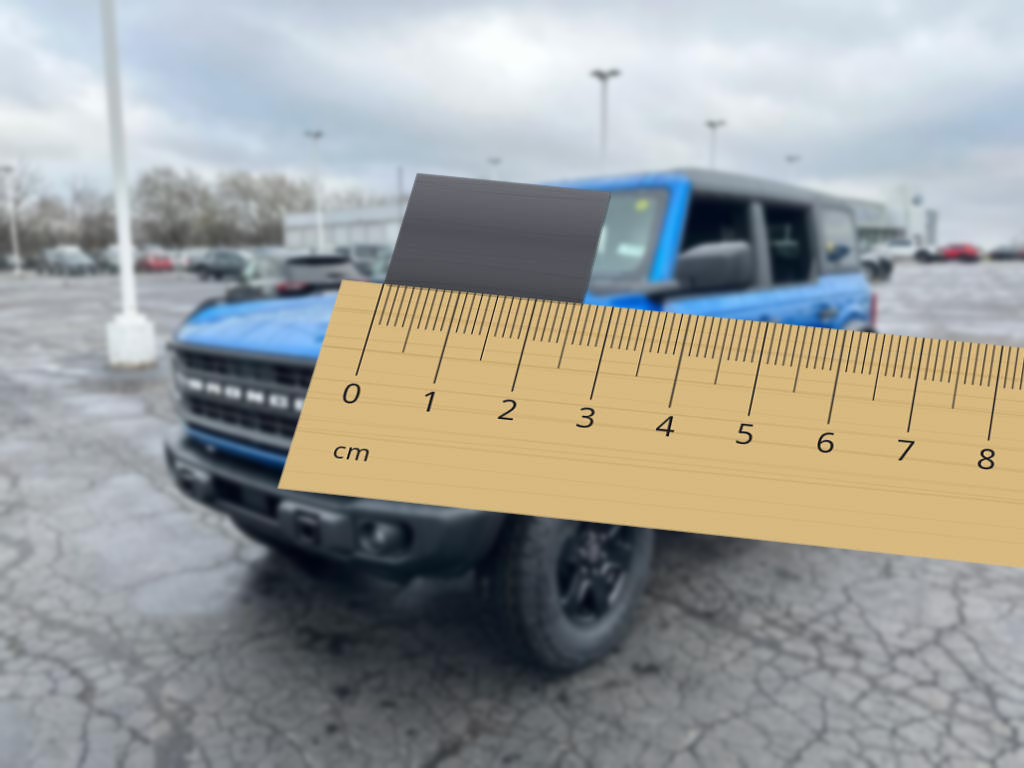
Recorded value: 2.6; cm
